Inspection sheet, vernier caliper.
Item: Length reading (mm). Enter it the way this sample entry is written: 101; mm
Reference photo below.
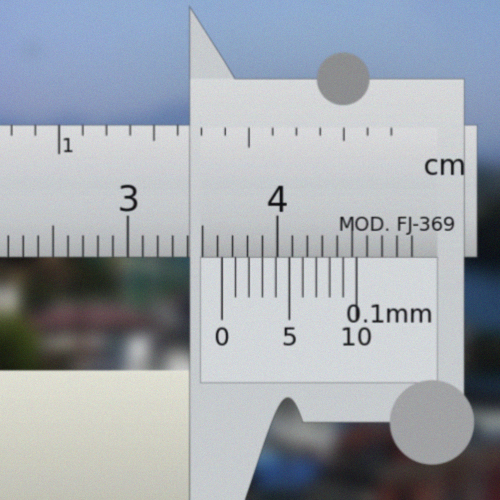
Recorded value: 36.3; mm
